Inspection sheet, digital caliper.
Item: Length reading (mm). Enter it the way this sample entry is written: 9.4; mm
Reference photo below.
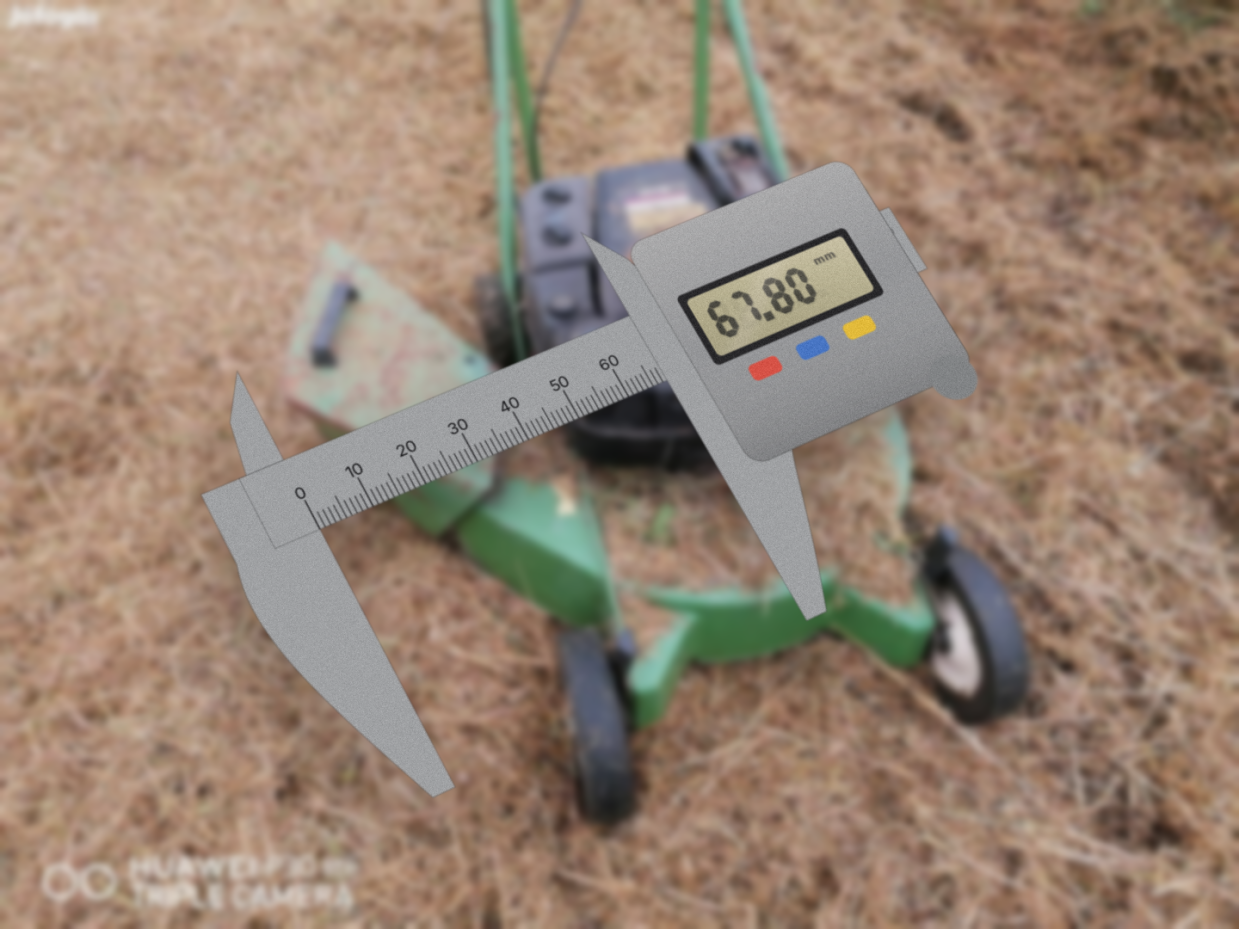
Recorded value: 67.80; mm
